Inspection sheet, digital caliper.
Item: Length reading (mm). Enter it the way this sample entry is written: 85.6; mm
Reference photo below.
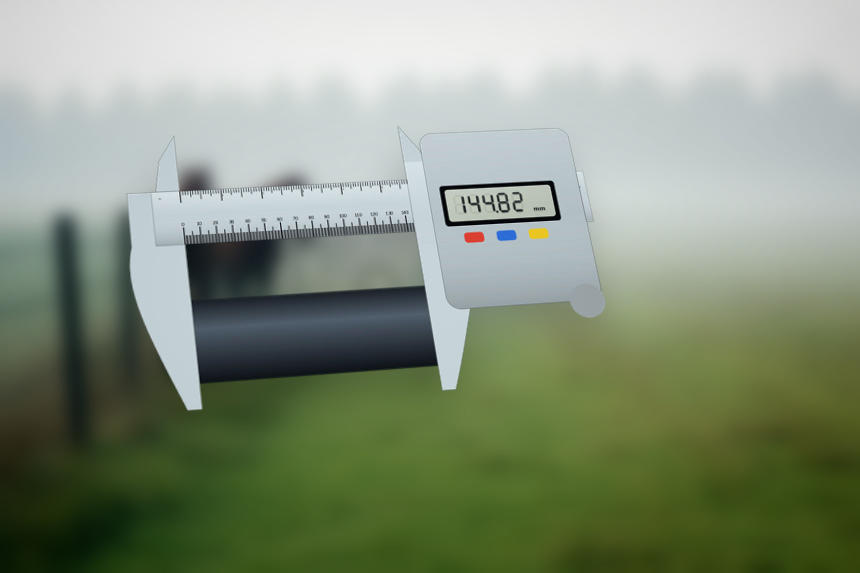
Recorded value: 144.82; mm
